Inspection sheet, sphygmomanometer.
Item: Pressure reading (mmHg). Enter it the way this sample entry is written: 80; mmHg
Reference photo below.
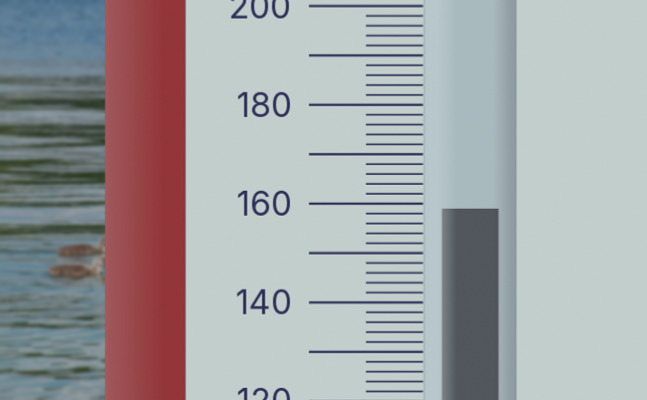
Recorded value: 159; mmHg
